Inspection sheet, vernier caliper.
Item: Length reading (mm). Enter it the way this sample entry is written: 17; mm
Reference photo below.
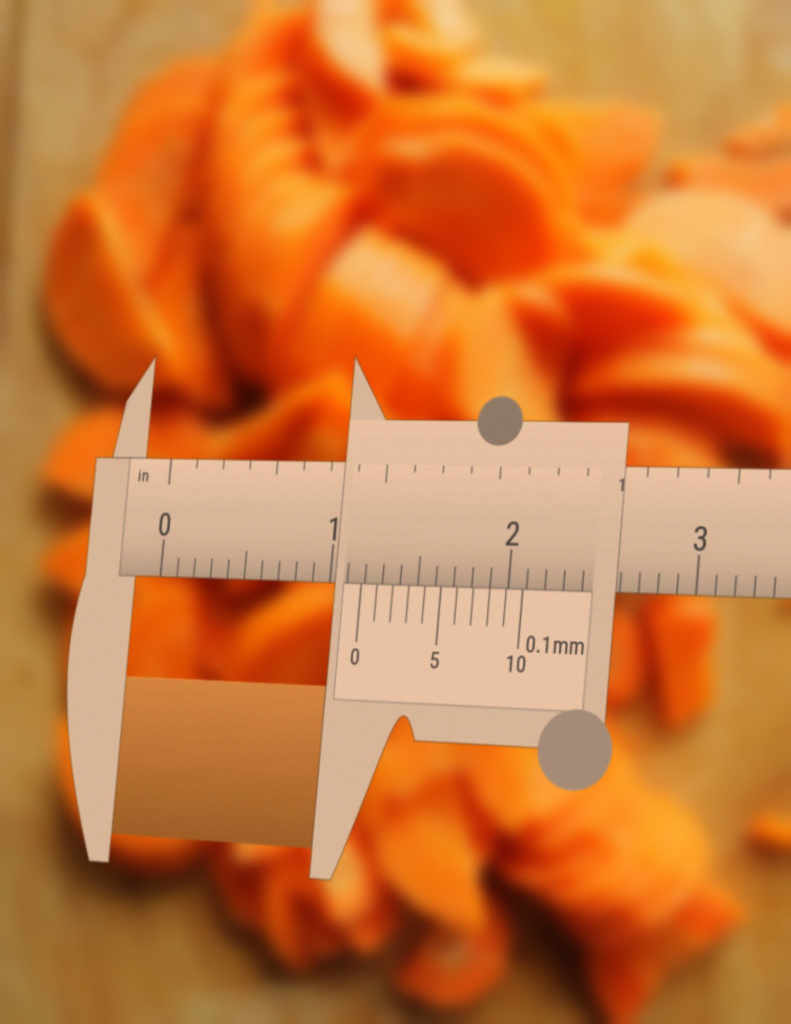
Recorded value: 11.8; mm
